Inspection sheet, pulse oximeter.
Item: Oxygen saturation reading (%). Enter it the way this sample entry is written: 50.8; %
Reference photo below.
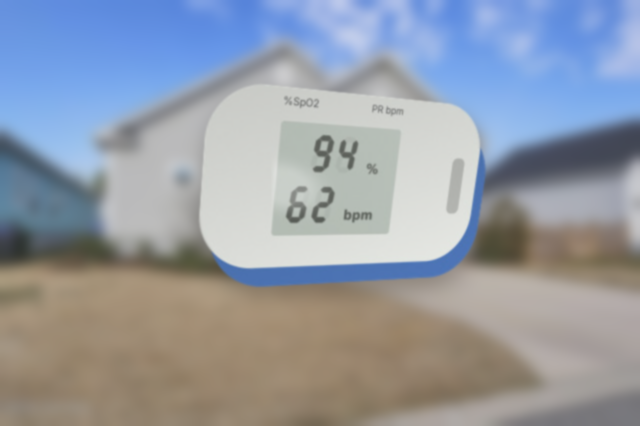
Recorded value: 94; %
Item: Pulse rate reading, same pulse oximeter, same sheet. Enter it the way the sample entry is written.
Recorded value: 62; bpm
